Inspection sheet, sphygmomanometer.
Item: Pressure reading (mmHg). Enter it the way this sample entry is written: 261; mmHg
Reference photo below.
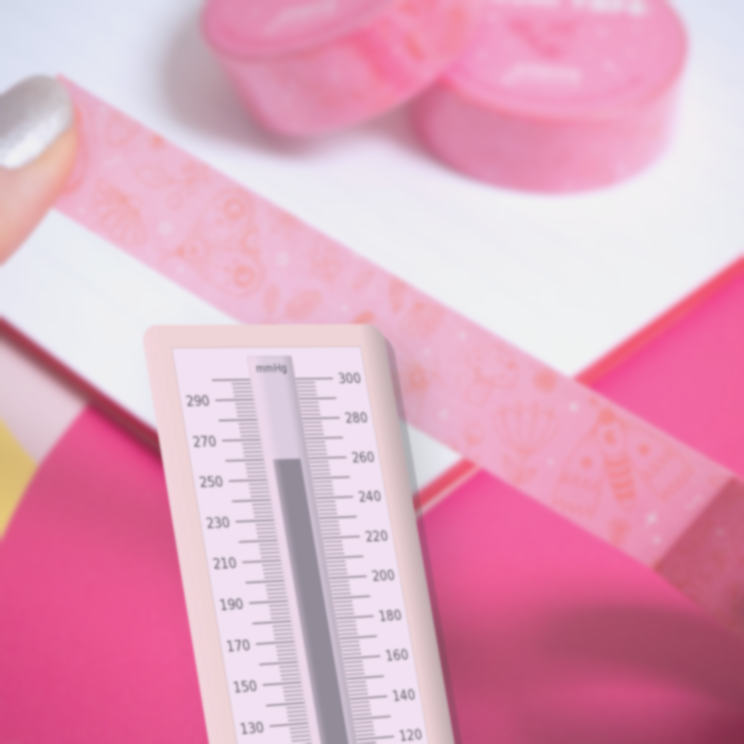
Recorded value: 260; mmHg
